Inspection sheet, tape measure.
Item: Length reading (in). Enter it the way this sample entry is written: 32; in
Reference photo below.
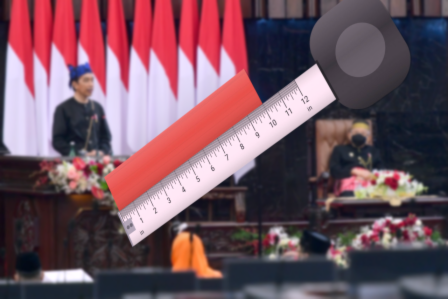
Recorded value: 10; in
